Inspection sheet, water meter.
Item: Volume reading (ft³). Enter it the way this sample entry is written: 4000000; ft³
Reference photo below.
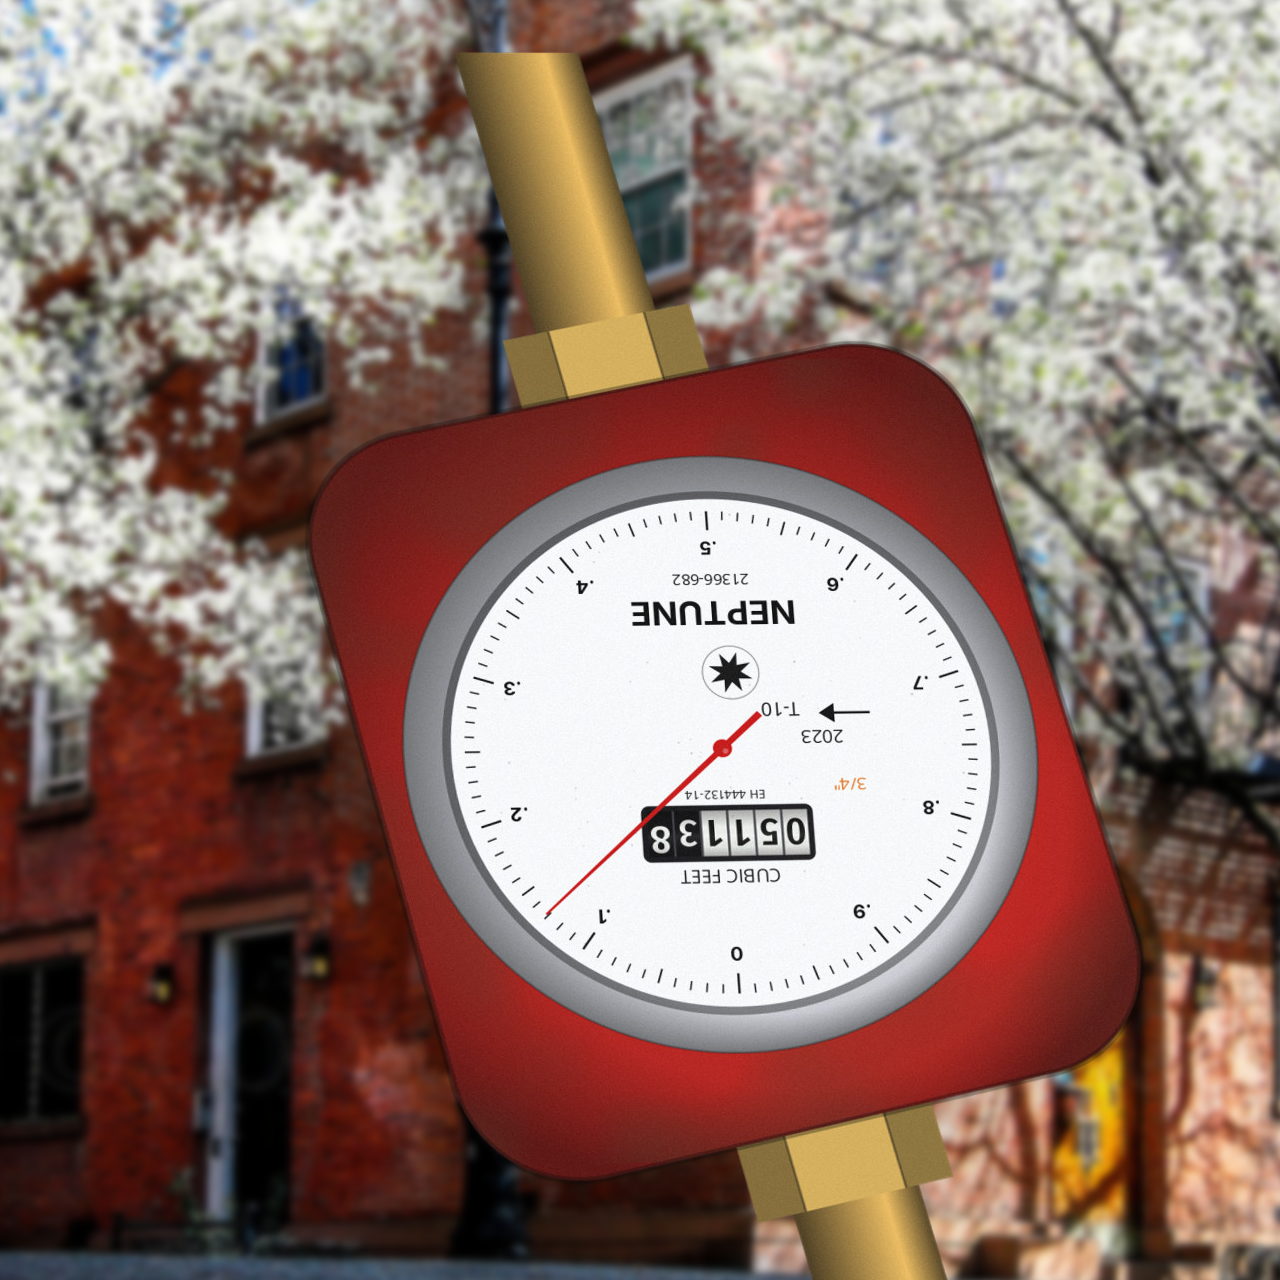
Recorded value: 51138.13; ft³
